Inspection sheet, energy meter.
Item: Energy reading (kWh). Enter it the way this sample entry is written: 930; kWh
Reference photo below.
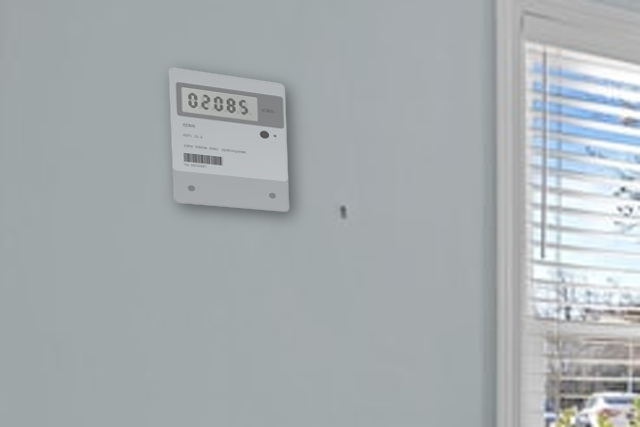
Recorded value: 2085; kWh
